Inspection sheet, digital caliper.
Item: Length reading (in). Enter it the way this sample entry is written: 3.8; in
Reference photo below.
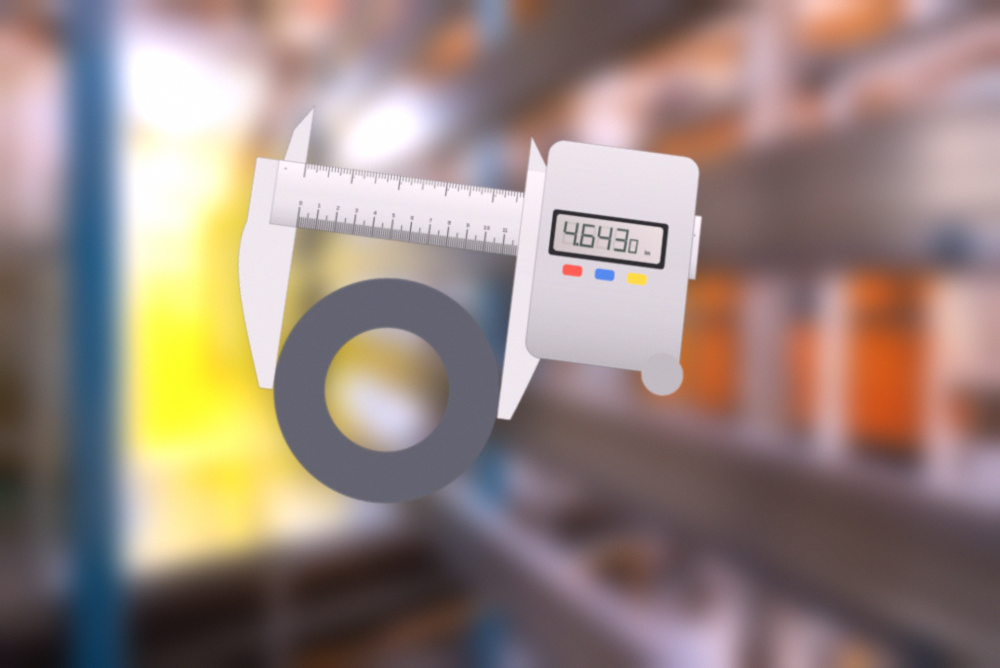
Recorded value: 4.6430; in
